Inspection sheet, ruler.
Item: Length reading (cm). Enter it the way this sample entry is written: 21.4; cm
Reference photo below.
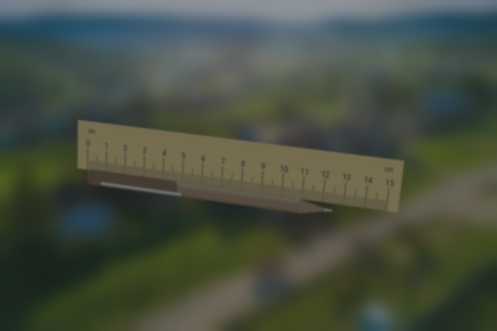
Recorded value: 12.5; cm
